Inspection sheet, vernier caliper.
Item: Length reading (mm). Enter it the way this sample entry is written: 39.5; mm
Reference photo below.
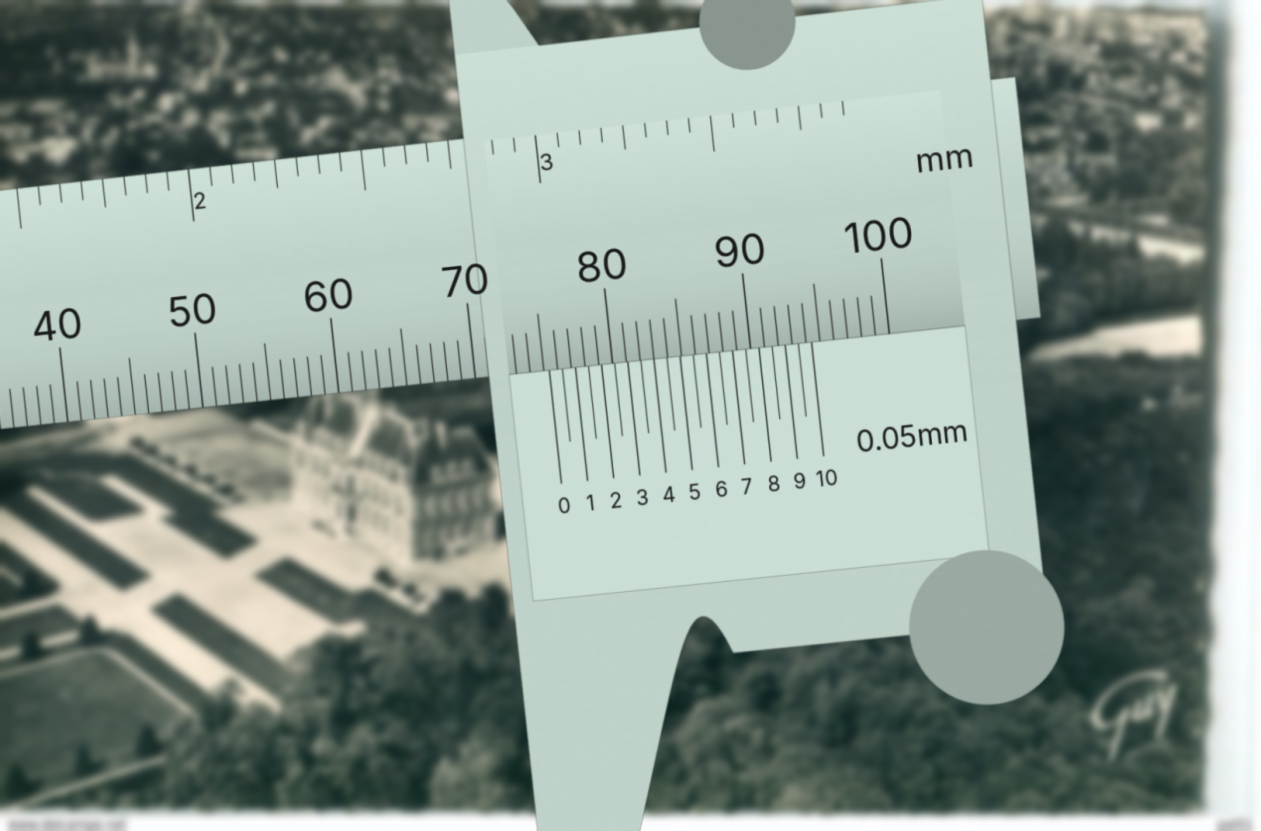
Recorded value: 75.4; mm
